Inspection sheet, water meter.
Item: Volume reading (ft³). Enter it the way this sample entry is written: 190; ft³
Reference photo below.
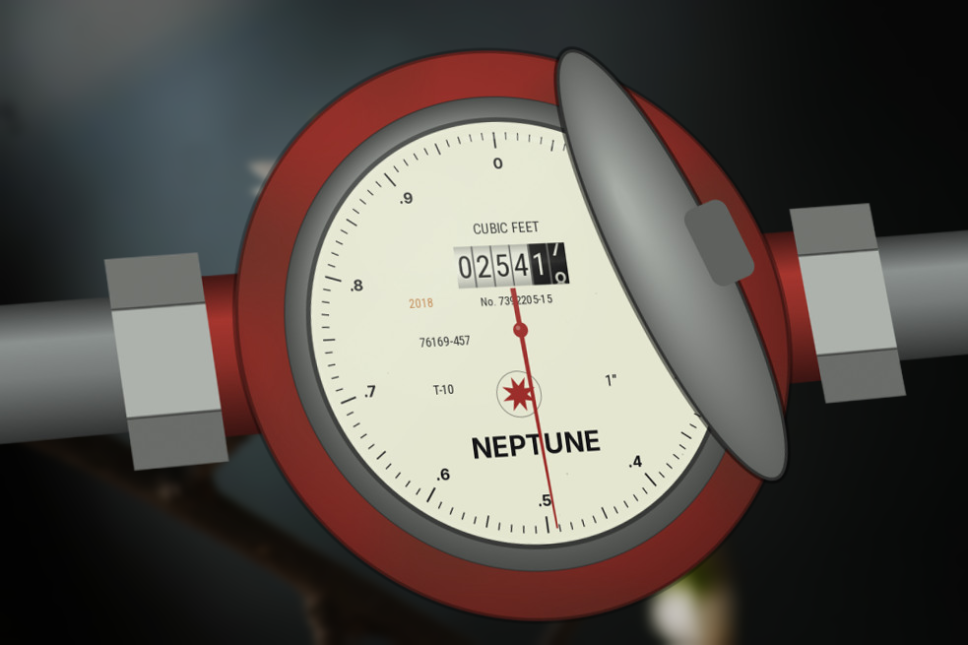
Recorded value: 25417.49; ft³
